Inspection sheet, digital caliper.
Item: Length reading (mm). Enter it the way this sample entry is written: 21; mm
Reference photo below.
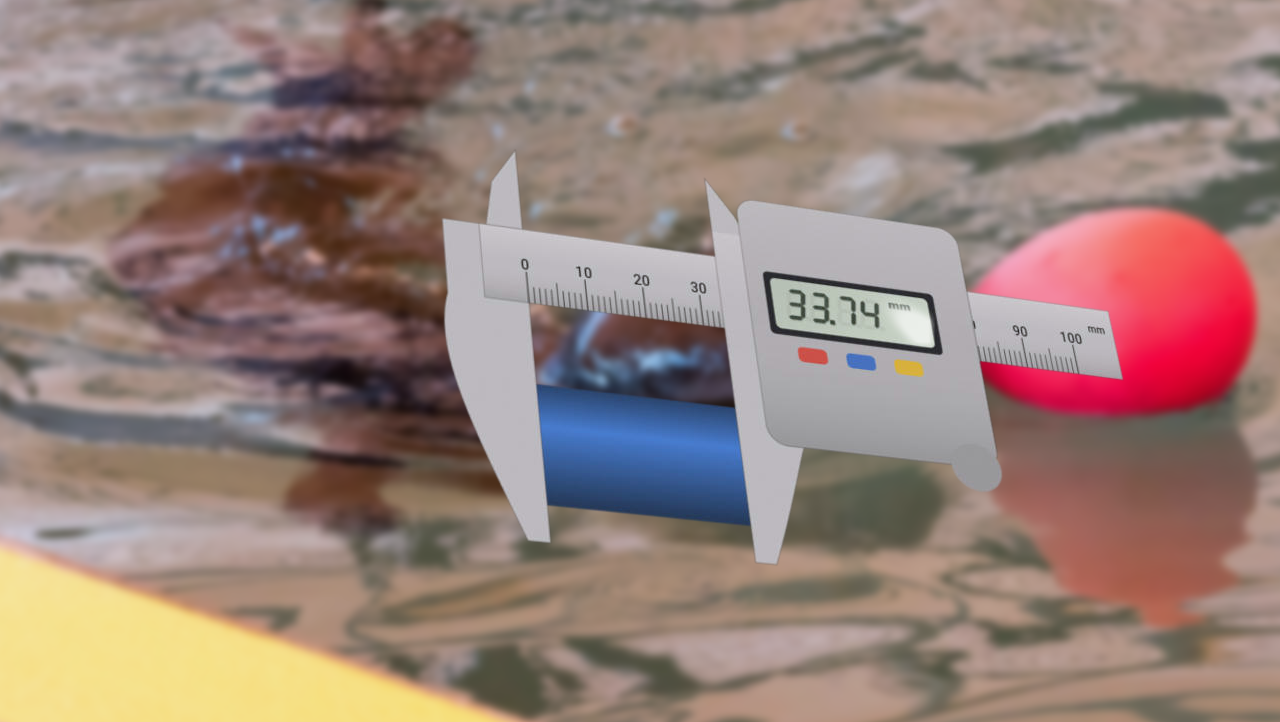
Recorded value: 33.74; mm
